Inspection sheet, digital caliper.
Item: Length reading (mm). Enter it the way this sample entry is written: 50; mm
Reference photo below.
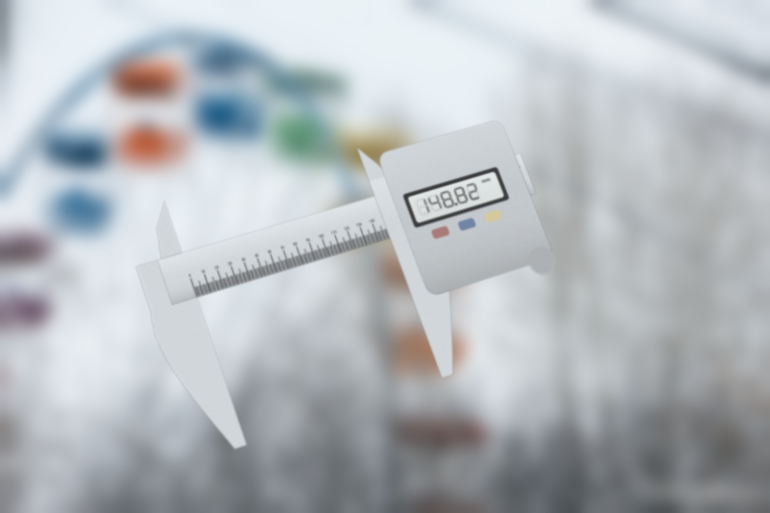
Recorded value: 148.82; mm
